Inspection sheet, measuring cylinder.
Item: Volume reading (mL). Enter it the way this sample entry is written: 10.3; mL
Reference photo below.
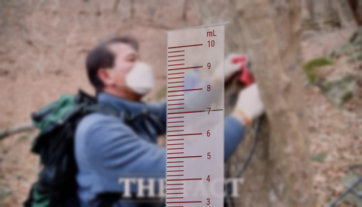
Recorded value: 7; mL
